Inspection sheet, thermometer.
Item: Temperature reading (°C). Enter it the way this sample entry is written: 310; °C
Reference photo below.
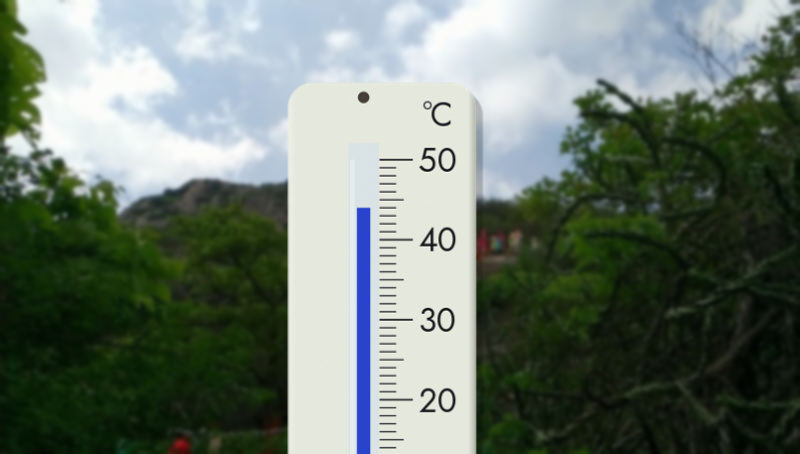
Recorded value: 44; °C
